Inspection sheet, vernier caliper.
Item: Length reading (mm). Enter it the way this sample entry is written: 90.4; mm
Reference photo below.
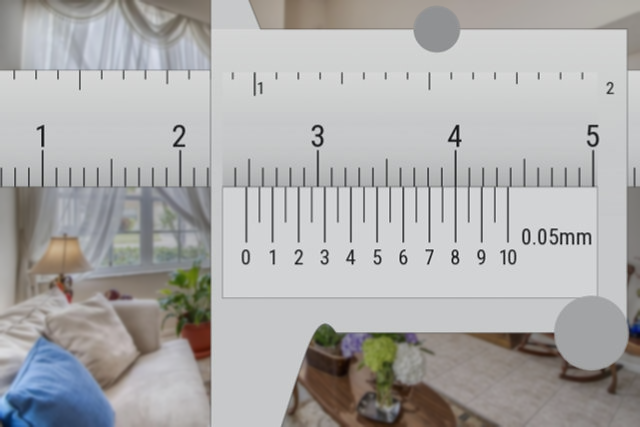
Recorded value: 24.8; mm
